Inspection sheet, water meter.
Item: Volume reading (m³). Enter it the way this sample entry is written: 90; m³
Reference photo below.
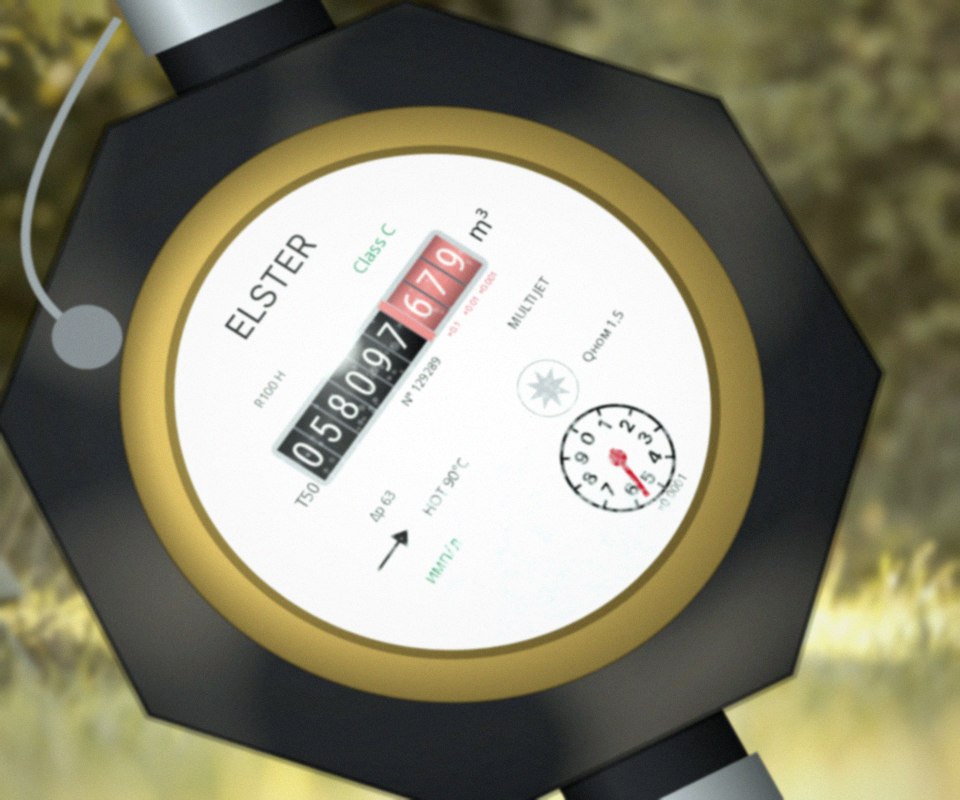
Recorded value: 58097.6795; m³
